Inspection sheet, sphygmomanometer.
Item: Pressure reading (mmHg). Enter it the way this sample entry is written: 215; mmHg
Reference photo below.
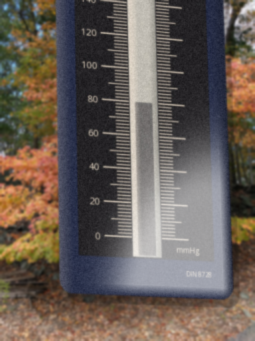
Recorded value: 80; mmHg
